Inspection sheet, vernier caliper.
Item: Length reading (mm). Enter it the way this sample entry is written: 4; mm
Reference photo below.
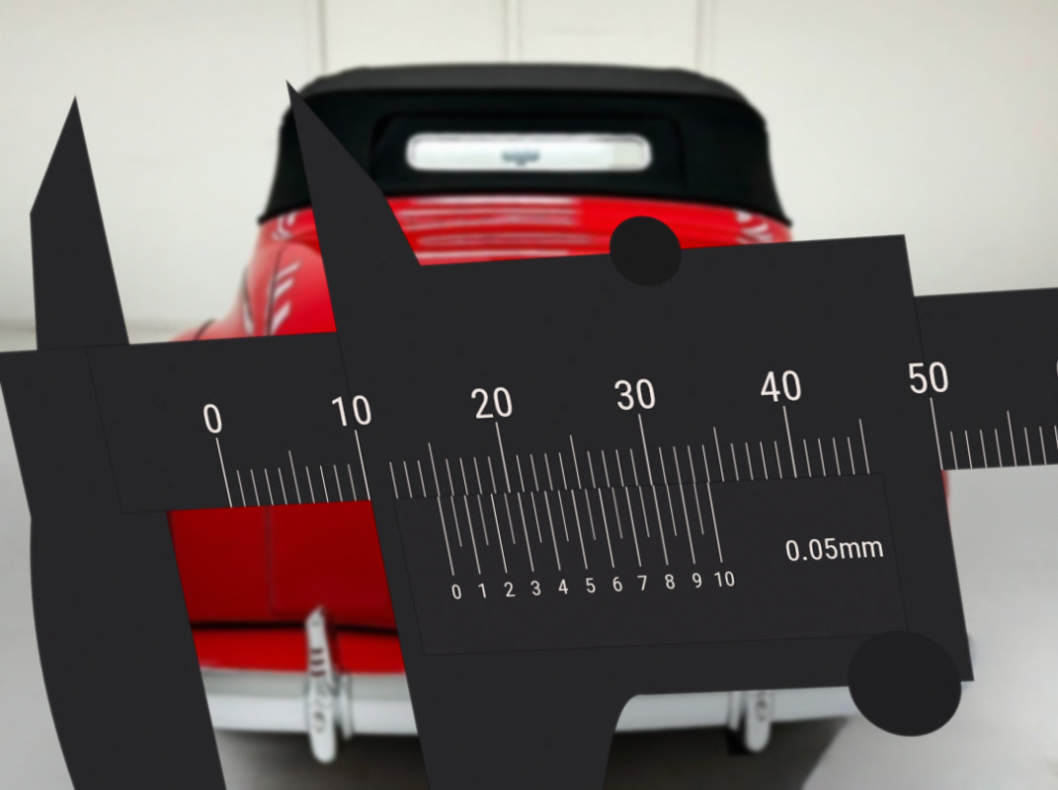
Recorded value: 14.9; mm
